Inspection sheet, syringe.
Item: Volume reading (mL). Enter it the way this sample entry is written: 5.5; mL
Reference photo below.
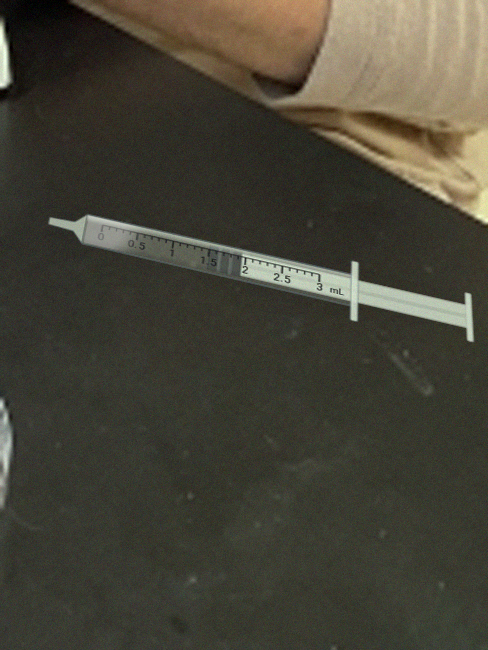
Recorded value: 1.5; mL
